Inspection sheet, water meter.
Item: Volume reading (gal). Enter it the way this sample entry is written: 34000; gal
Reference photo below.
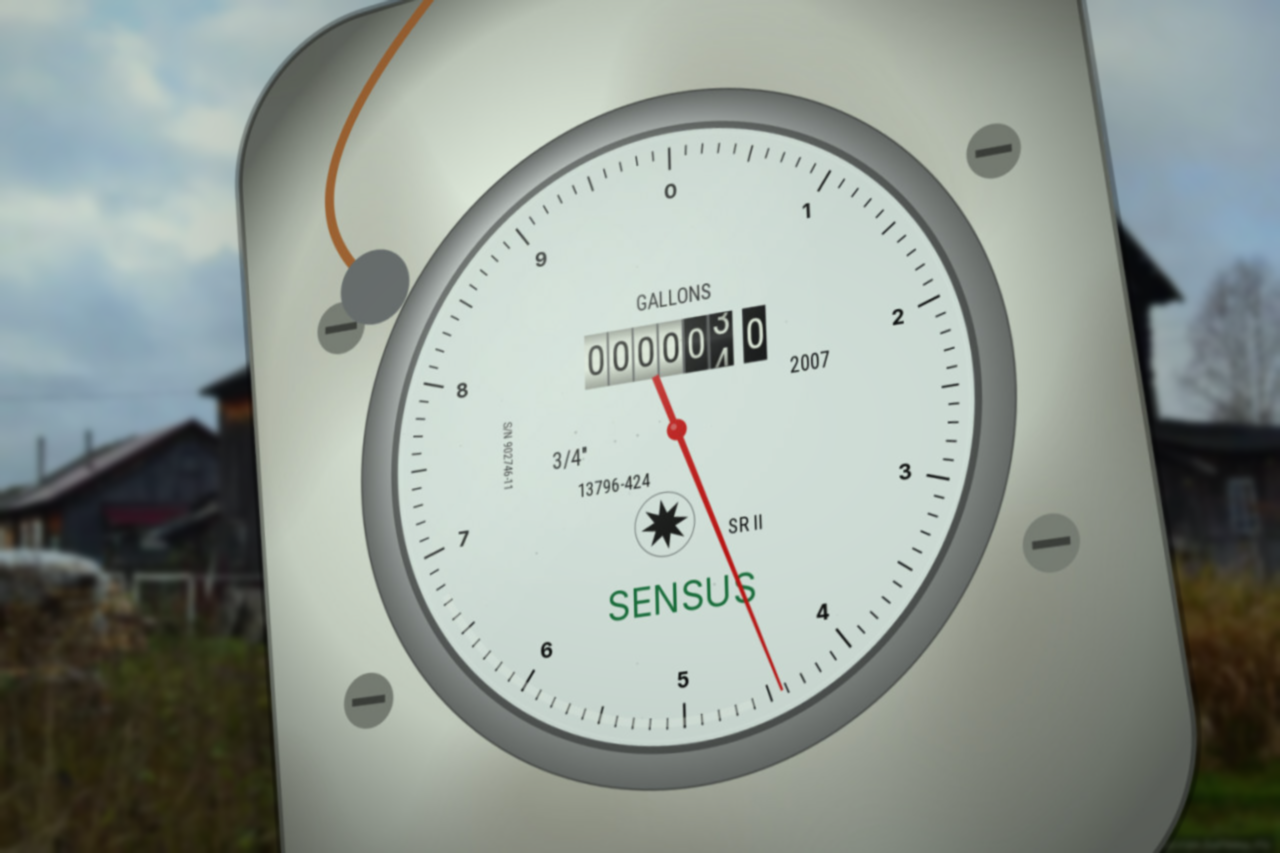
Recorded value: 34.4; gal
